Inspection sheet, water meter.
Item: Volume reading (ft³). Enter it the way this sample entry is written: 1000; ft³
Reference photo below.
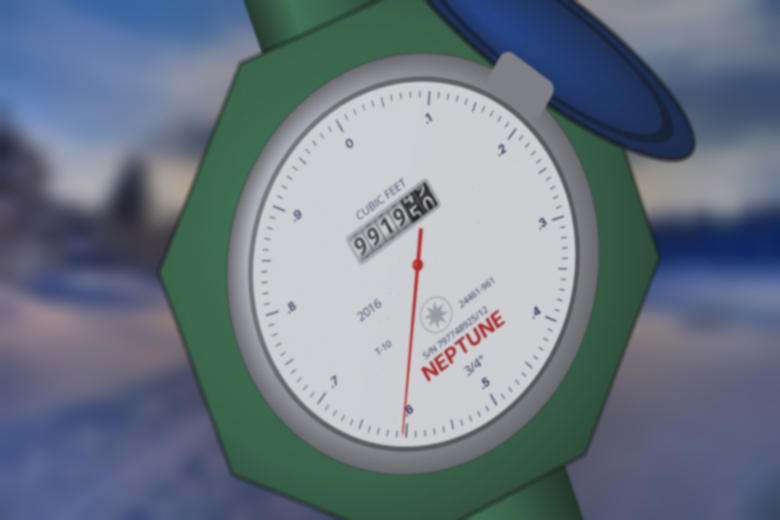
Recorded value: 991949.60; ft³
